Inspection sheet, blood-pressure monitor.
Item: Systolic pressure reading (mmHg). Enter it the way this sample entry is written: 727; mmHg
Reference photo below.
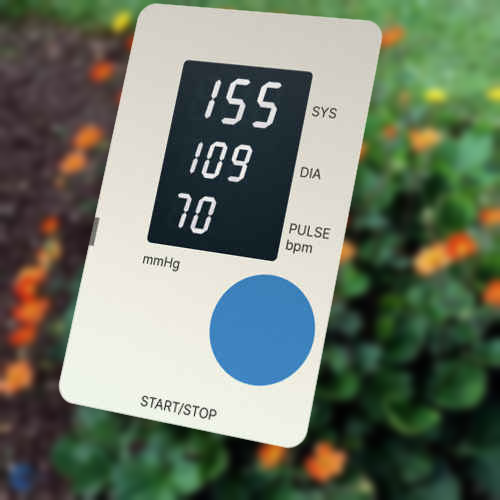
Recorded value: 155; mmHg
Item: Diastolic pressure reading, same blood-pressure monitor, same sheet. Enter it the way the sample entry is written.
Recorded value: 109; mmHg
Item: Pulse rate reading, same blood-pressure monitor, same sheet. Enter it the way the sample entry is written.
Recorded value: 70; bpm
